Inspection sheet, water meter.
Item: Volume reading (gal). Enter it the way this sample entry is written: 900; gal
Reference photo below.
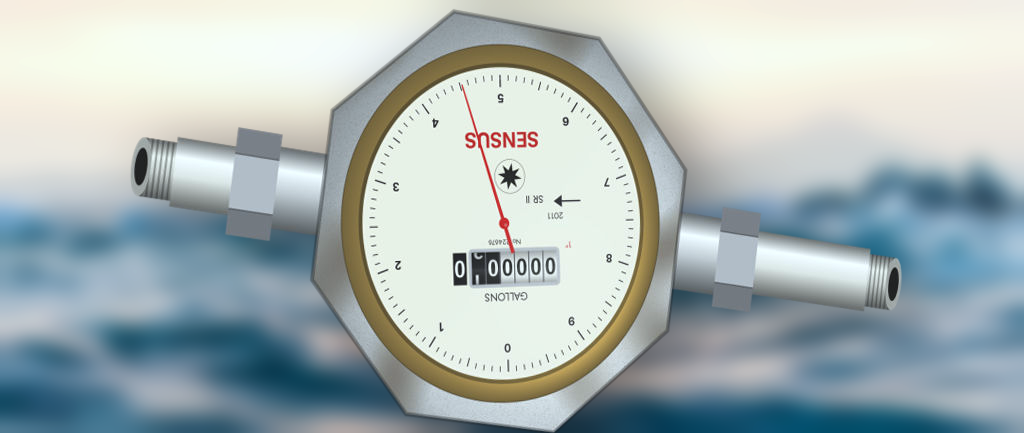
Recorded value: 14.5; gal
